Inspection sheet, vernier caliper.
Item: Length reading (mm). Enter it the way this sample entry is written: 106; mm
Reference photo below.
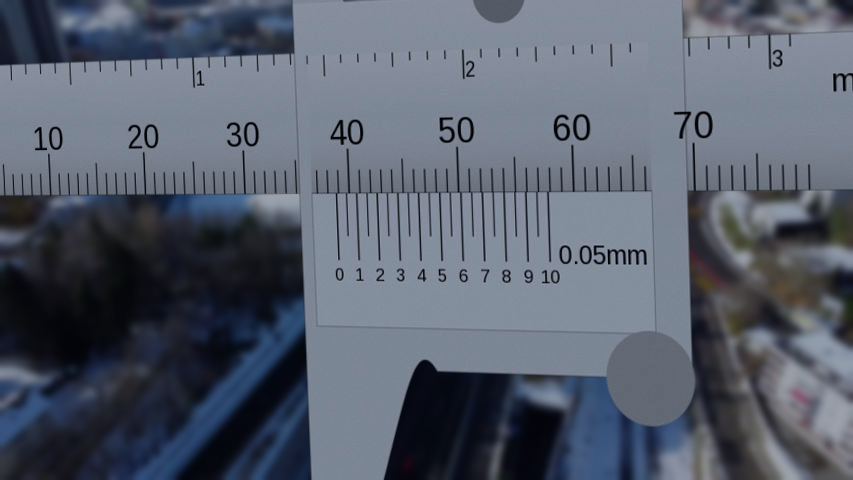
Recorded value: 38.8; mm
